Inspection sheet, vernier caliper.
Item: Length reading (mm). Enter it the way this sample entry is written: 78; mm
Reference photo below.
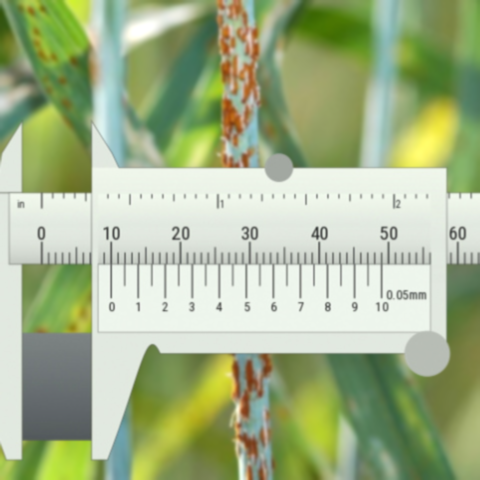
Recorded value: 10.0; mm
